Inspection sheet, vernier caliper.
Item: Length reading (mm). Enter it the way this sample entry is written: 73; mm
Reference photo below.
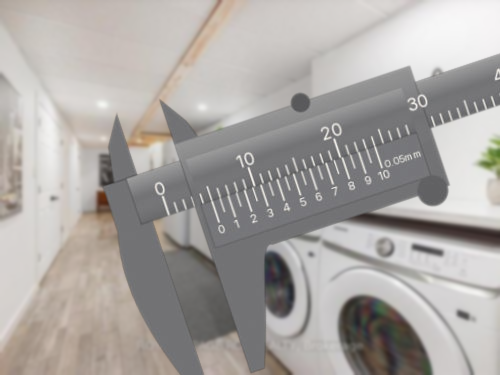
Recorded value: 5.0; mm
